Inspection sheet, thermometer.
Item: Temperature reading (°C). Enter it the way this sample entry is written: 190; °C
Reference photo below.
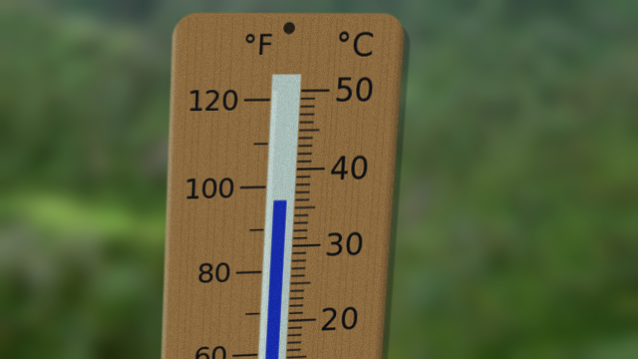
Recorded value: 36; °C
